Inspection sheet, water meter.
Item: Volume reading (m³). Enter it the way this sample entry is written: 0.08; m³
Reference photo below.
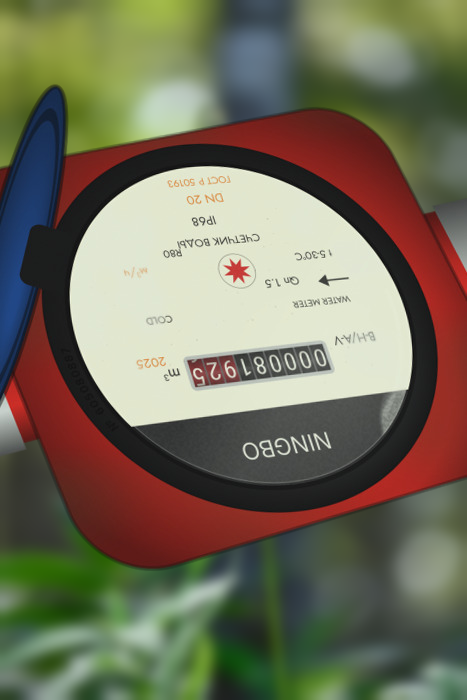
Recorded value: 81.925; m³
